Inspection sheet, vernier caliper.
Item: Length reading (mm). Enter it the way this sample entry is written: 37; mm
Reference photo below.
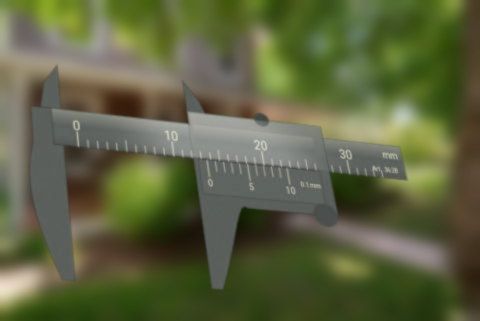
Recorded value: 13.6; mm
